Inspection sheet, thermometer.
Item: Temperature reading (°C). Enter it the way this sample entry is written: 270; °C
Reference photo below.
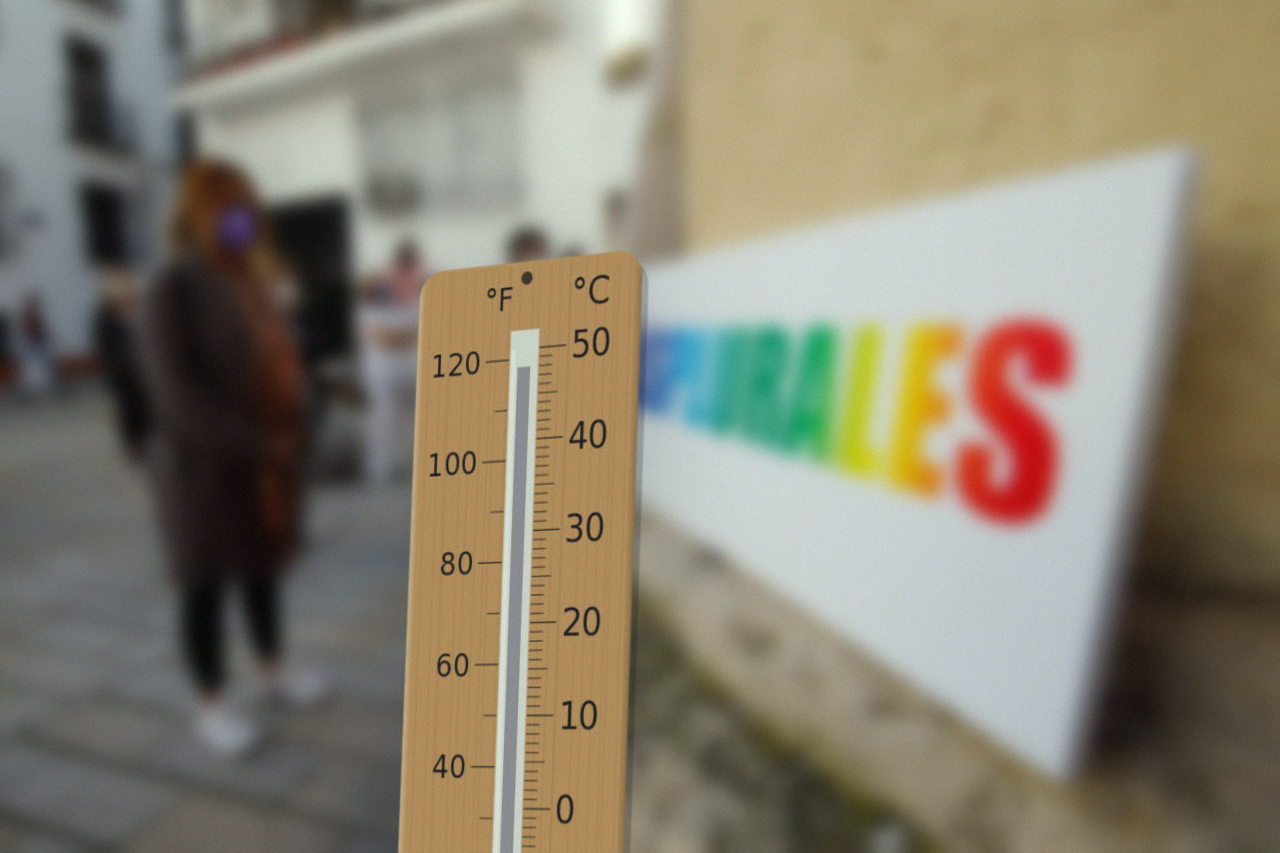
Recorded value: 48; °C
